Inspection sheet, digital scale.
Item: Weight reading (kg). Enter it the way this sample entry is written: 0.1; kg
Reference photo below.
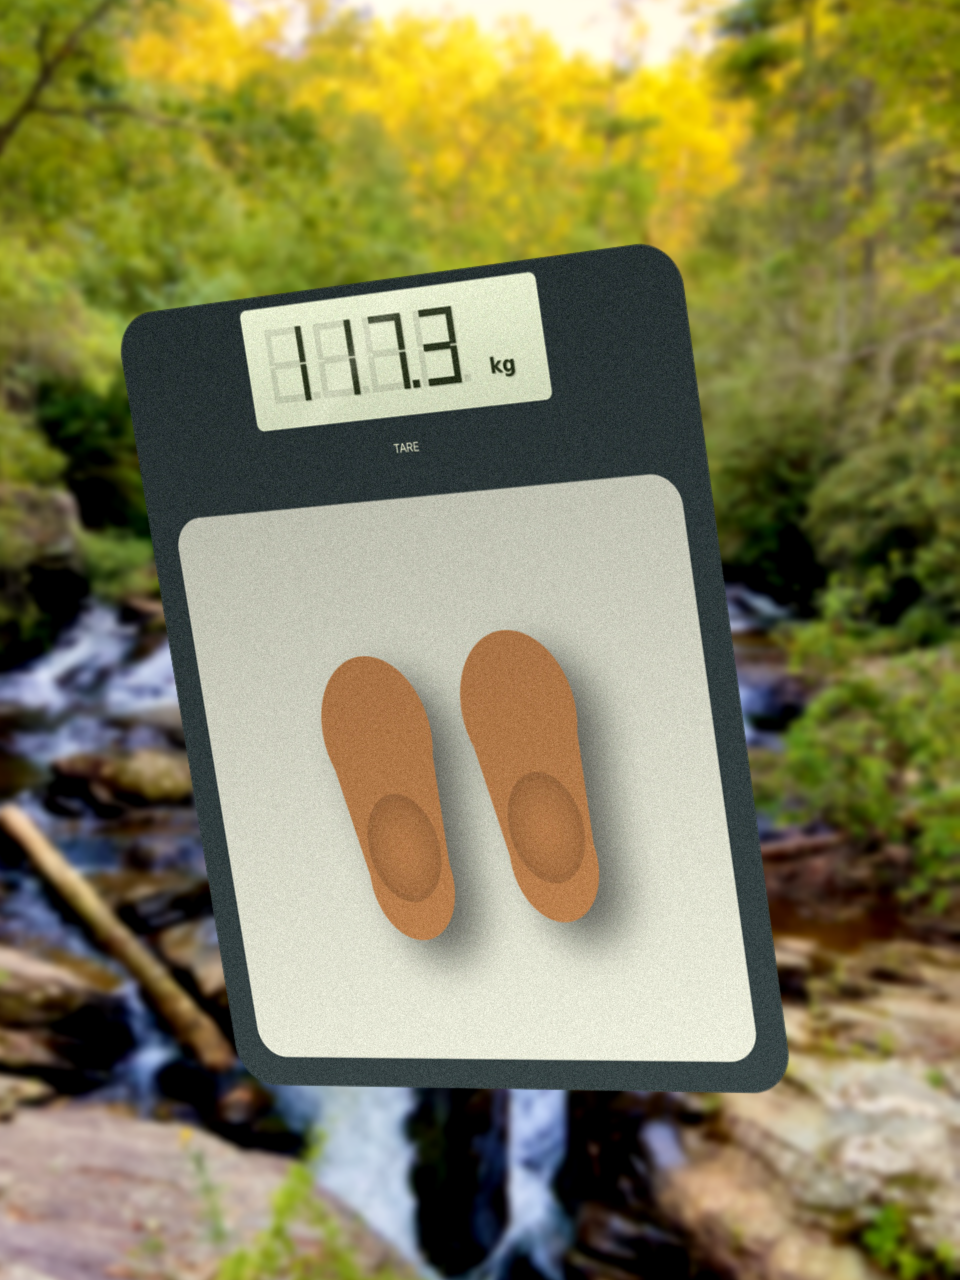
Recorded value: 117.3; kg
